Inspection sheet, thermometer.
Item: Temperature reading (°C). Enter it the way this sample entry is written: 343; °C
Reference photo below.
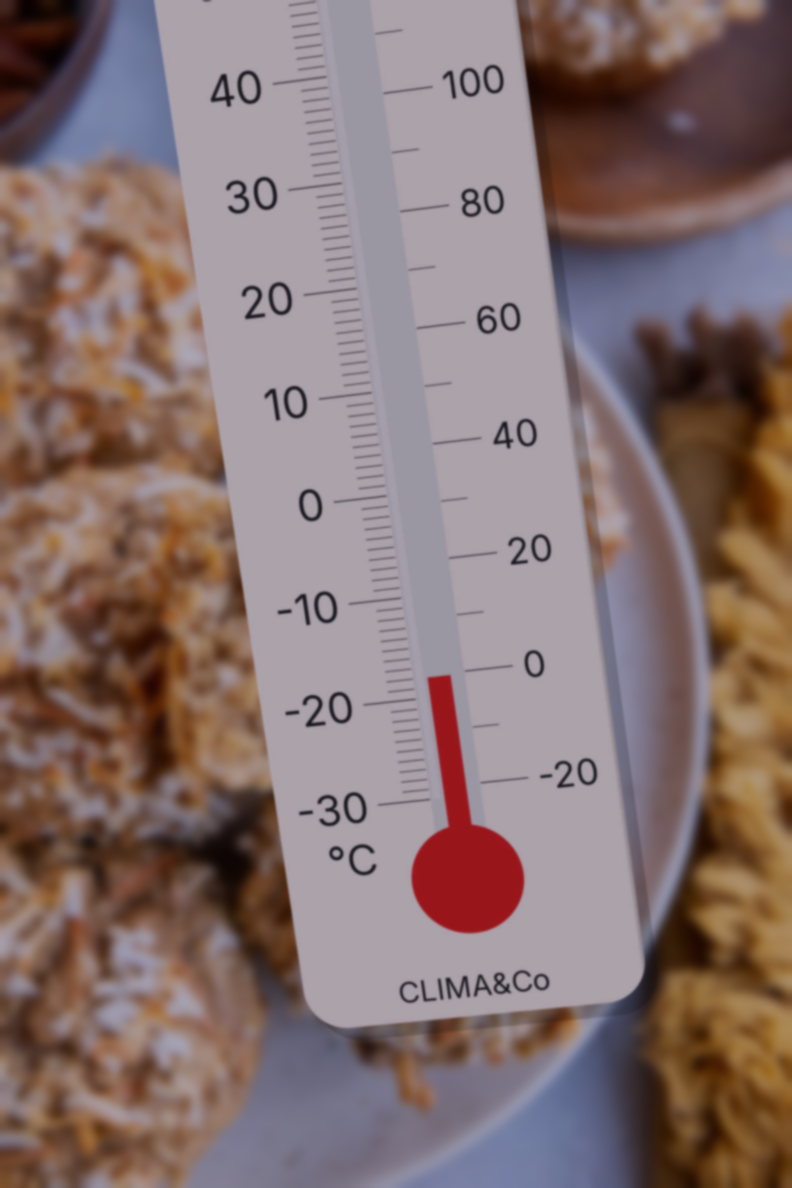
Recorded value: -18; °C
